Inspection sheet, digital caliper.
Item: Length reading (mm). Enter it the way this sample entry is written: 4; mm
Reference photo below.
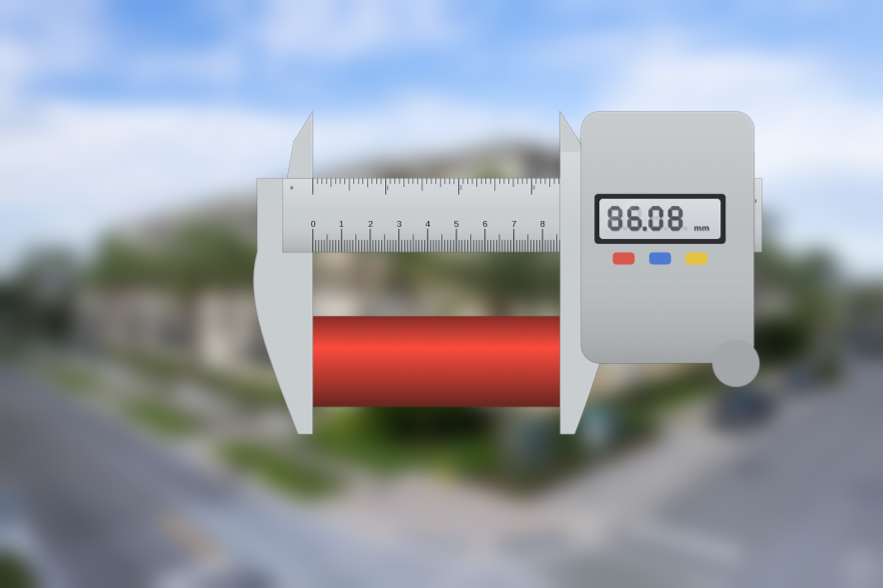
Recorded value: 86.08; mm
